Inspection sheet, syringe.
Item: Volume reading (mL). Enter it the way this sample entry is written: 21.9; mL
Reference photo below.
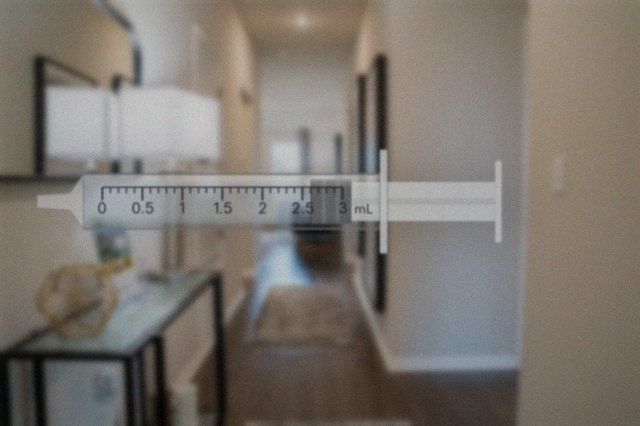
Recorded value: 2.6; mL
